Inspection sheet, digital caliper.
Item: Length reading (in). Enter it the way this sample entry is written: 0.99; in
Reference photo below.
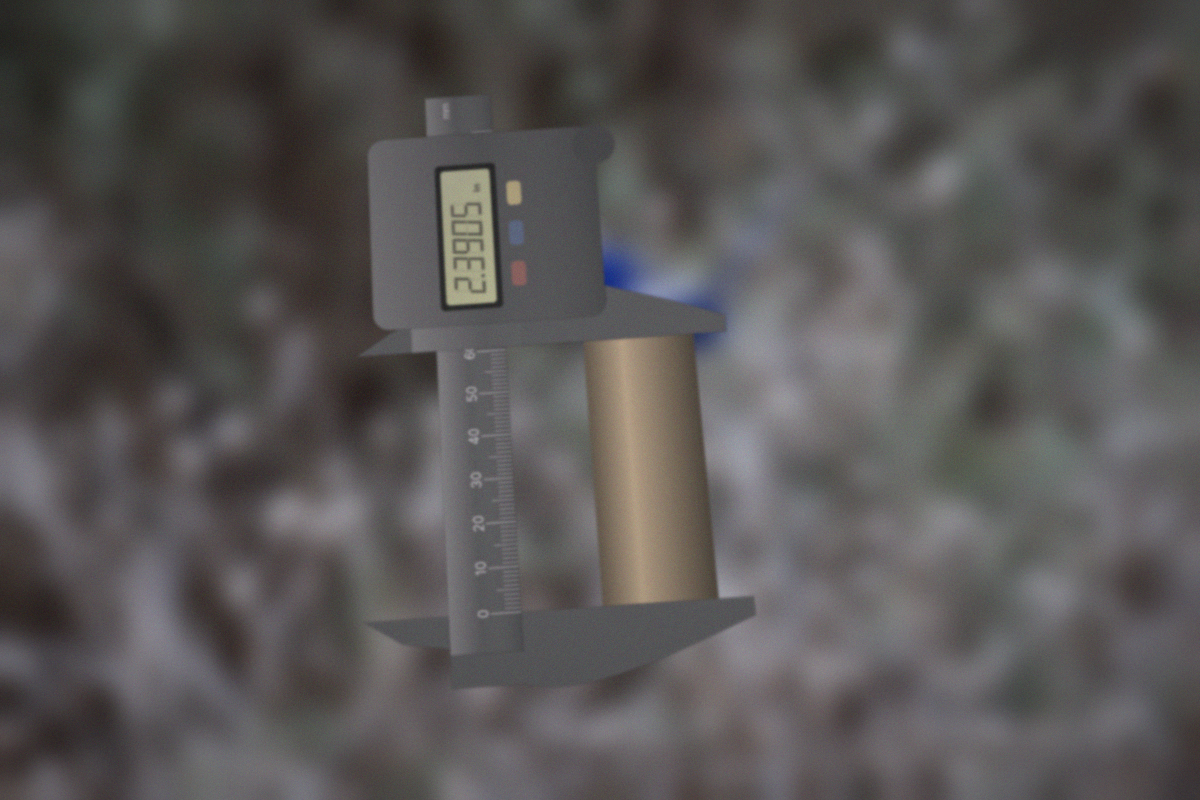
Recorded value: 2.3905; in
